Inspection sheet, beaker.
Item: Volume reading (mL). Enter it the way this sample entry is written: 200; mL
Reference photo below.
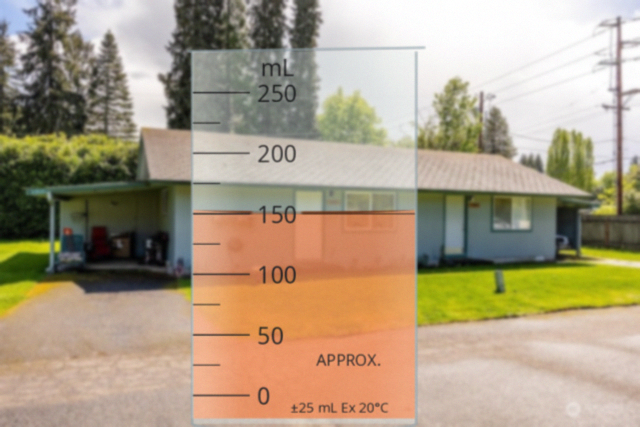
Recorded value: 150; mL
